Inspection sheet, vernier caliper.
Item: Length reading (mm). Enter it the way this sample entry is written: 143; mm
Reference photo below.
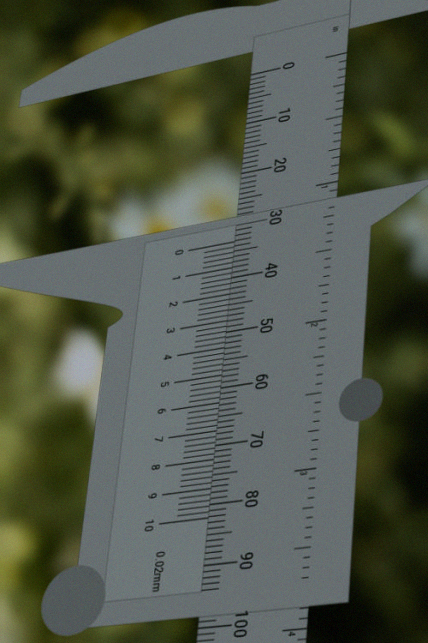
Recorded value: 33.2; mm
